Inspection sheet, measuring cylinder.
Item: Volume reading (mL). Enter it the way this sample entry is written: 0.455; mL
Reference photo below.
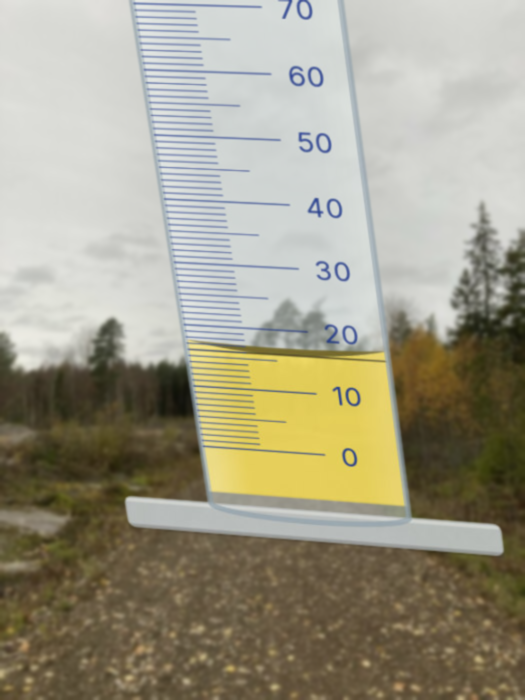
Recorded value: 16; mL
